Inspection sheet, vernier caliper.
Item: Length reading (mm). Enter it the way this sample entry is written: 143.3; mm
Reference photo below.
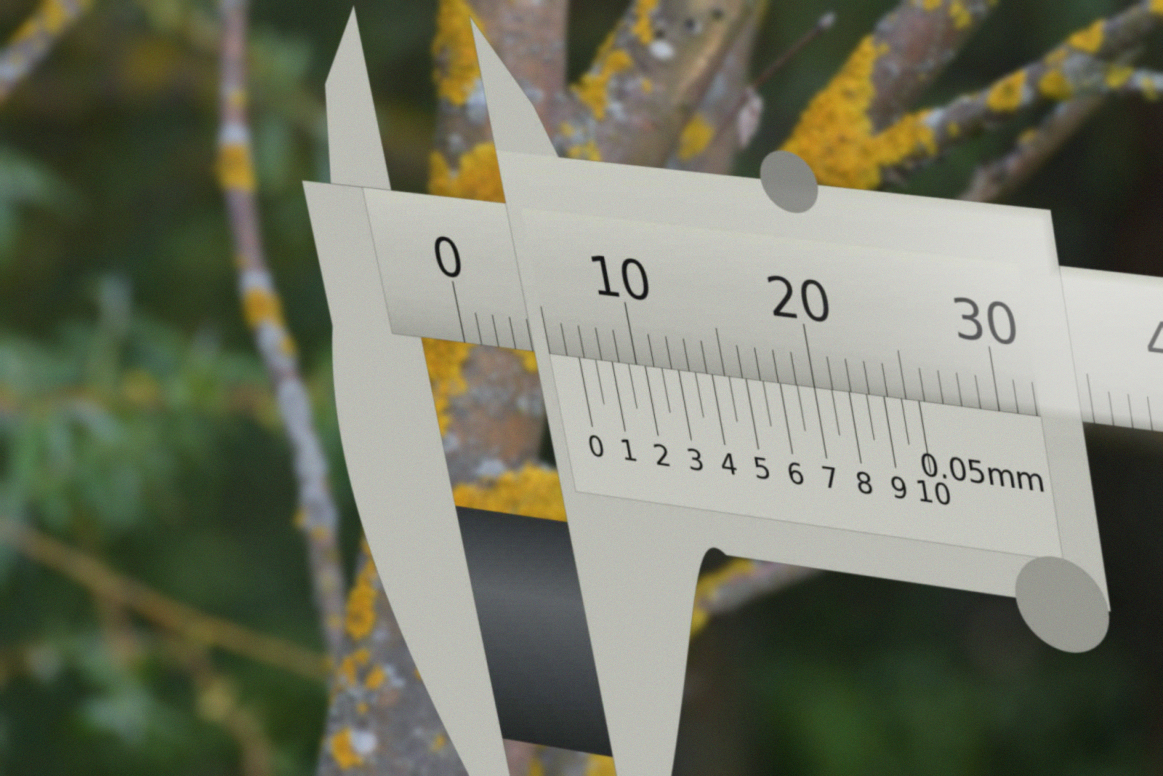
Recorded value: 6.7; mm
